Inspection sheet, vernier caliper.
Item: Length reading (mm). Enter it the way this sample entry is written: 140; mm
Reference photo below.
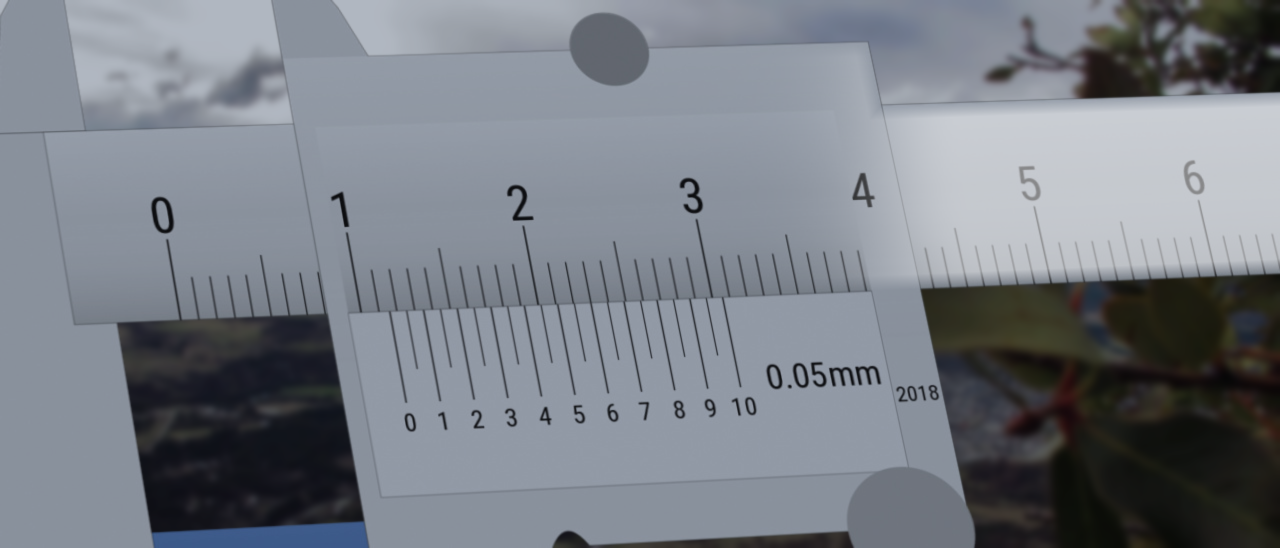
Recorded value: 11.6; mm
